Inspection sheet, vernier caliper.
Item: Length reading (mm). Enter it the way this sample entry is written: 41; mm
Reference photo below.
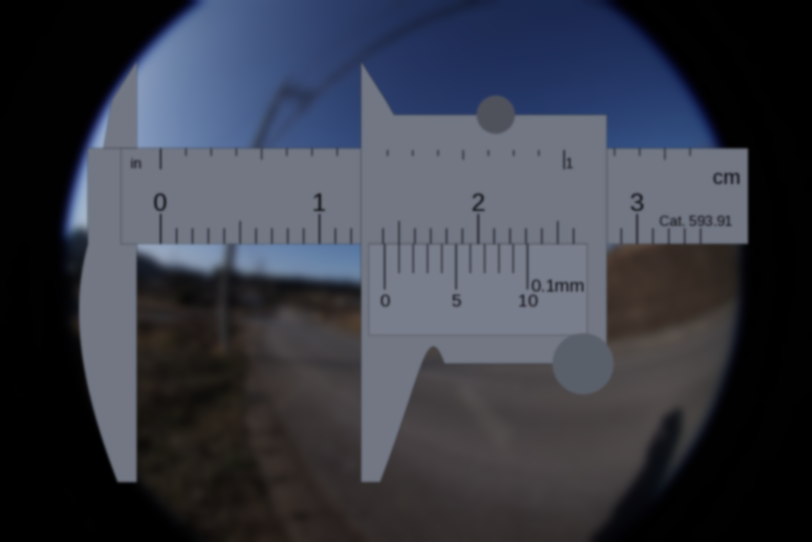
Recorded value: 14.1; mm
